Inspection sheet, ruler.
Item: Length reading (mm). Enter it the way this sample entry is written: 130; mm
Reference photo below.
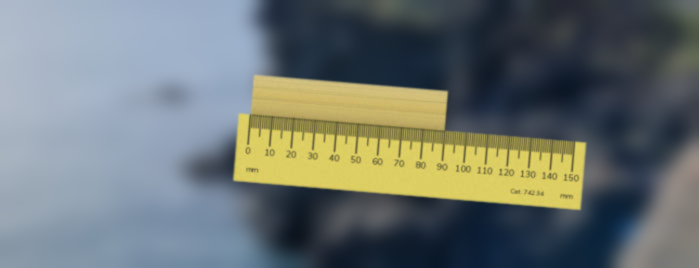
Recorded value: 90; mm
